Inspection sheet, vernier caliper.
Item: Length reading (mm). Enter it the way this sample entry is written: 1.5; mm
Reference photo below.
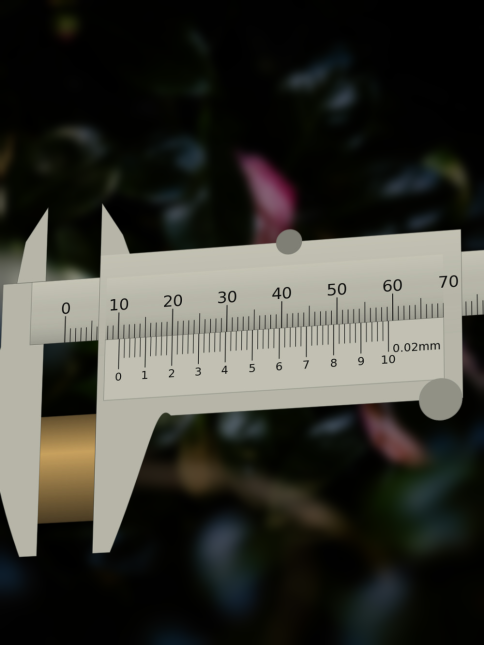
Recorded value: 10.2; mm
